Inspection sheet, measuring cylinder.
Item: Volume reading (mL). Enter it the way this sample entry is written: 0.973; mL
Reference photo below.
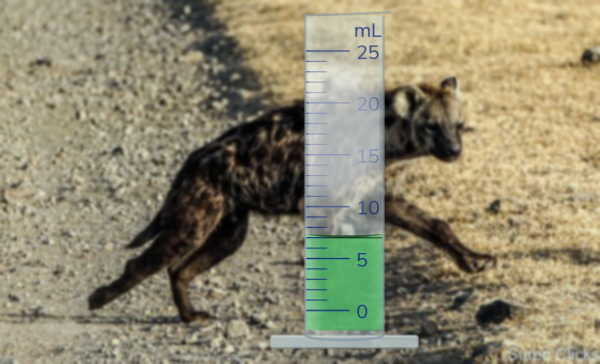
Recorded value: 7; mL
